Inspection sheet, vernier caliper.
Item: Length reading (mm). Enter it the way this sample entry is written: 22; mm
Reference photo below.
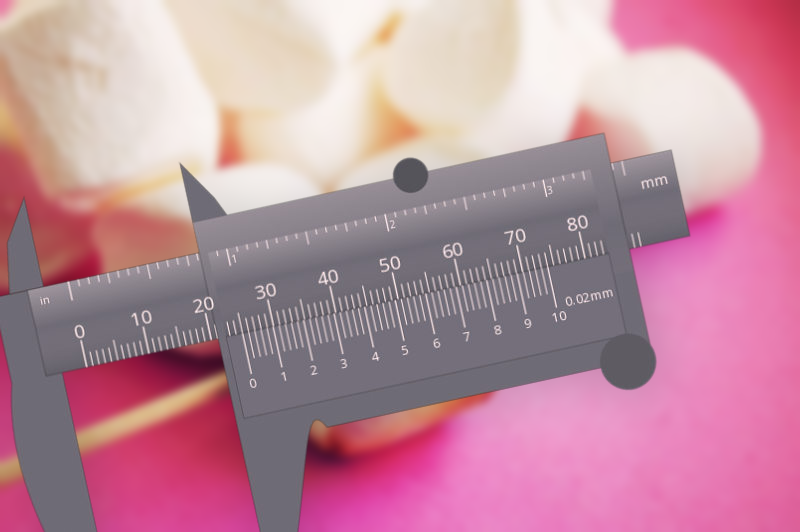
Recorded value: 25.0; mm
